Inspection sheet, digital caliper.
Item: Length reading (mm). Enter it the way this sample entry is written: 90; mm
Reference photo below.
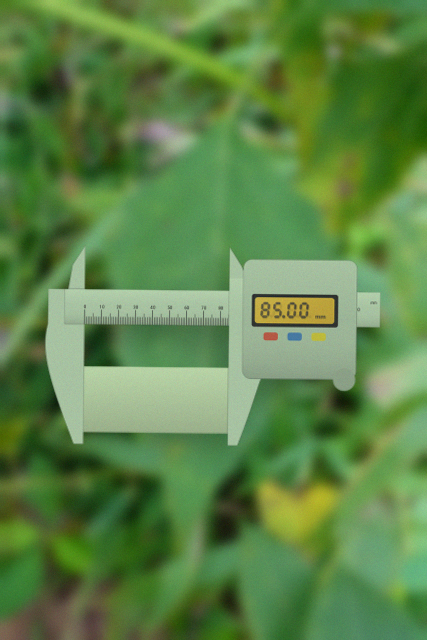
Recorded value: 85.00; mm
